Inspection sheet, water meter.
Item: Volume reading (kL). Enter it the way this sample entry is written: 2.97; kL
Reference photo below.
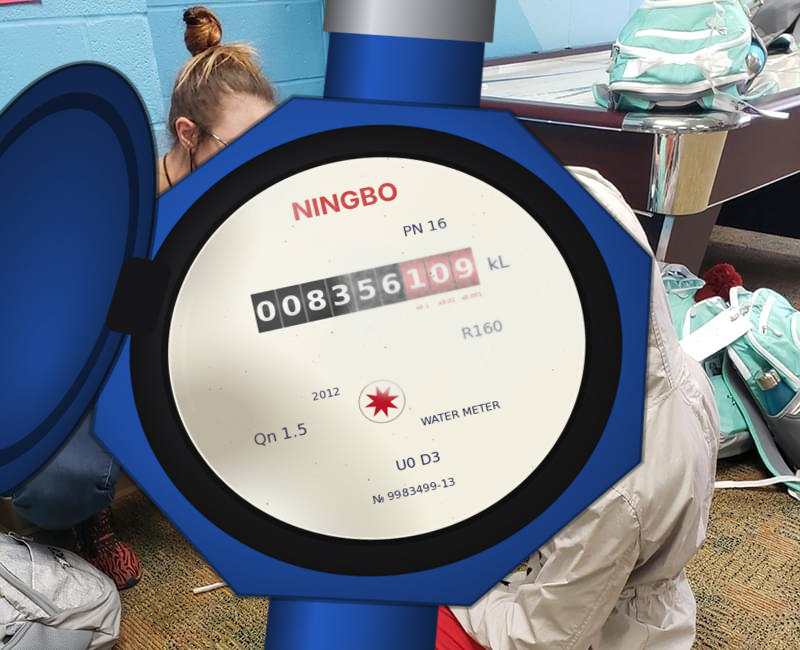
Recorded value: 8356.109; kL
